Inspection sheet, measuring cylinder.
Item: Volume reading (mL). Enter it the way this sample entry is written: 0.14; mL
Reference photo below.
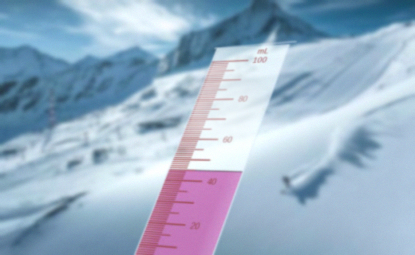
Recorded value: 45; mL
